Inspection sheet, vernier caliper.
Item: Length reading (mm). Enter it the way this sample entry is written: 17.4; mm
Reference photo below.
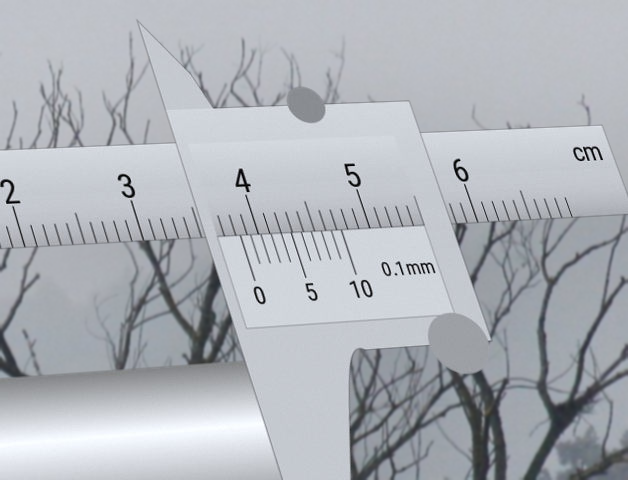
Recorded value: 38.4; mm
